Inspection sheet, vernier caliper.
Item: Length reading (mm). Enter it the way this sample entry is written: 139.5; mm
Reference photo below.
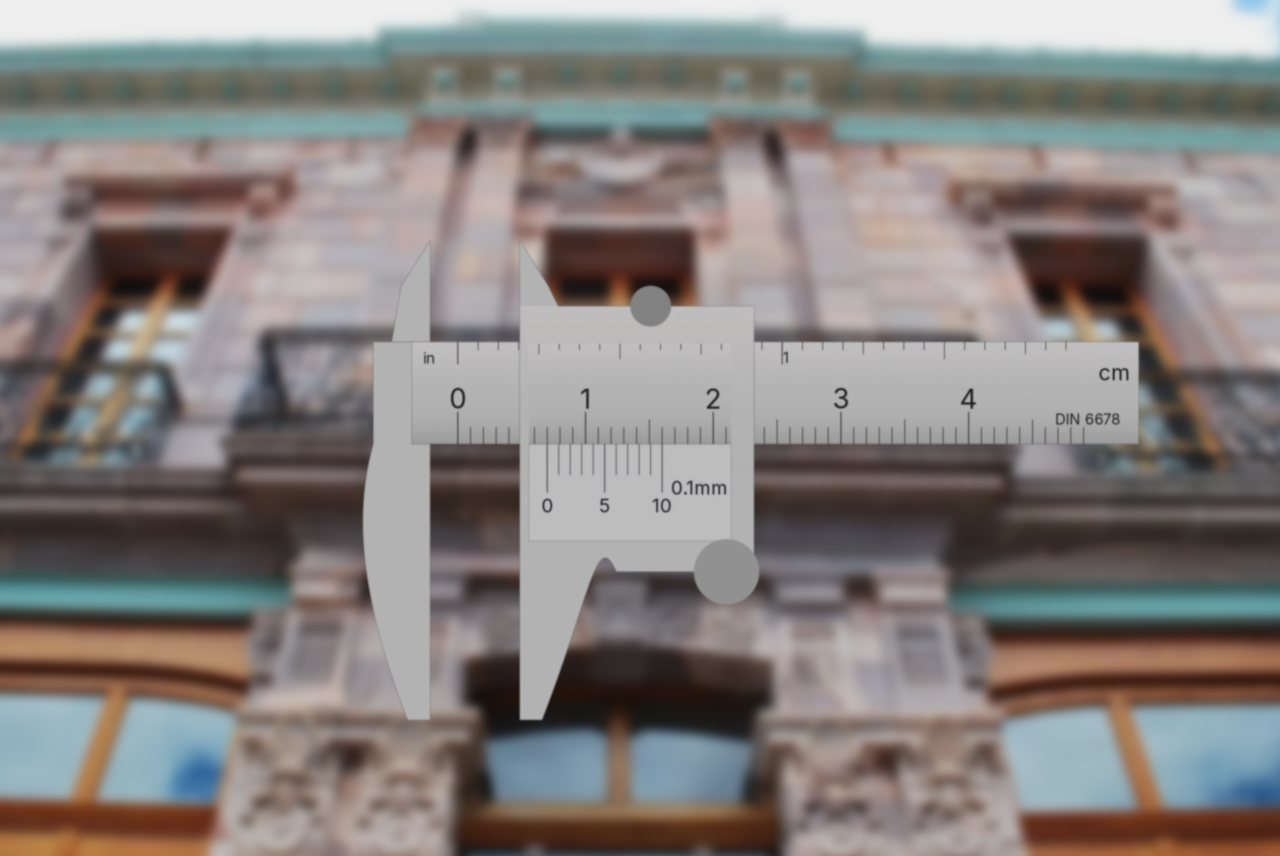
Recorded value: 7.0; mm
